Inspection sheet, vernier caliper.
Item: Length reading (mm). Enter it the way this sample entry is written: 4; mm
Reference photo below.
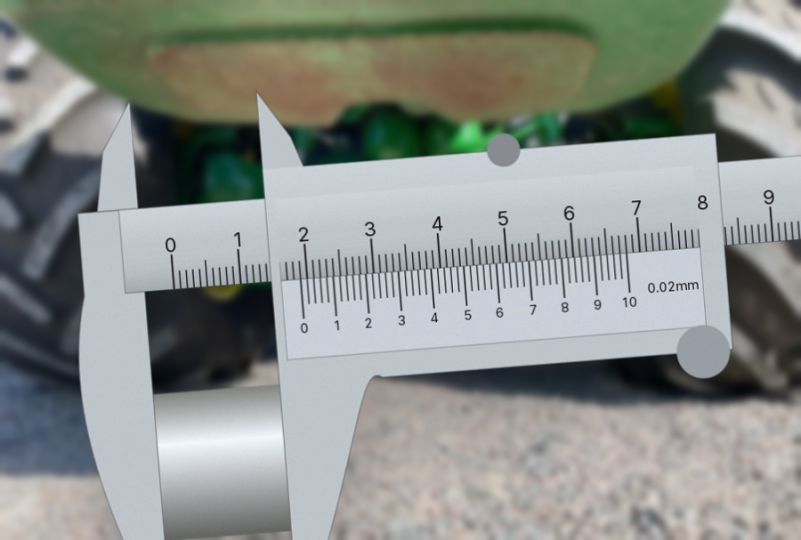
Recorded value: 19.0; mm
